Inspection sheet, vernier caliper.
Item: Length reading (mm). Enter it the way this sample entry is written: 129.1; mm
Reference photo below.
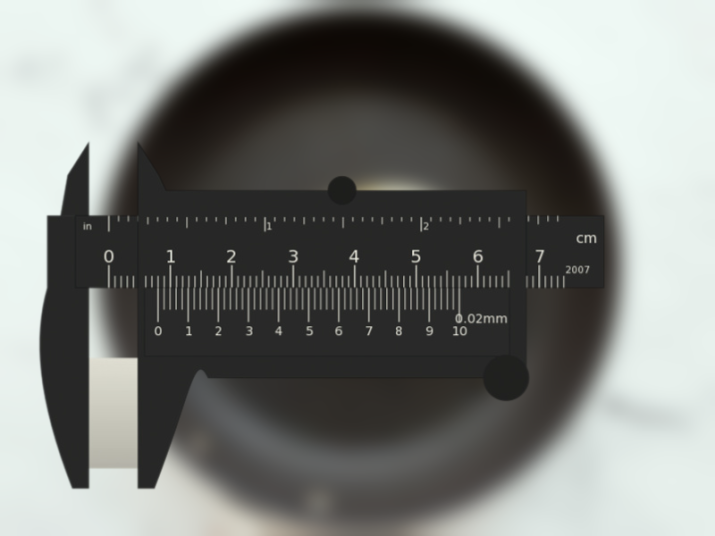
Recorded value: 8.0; mm
